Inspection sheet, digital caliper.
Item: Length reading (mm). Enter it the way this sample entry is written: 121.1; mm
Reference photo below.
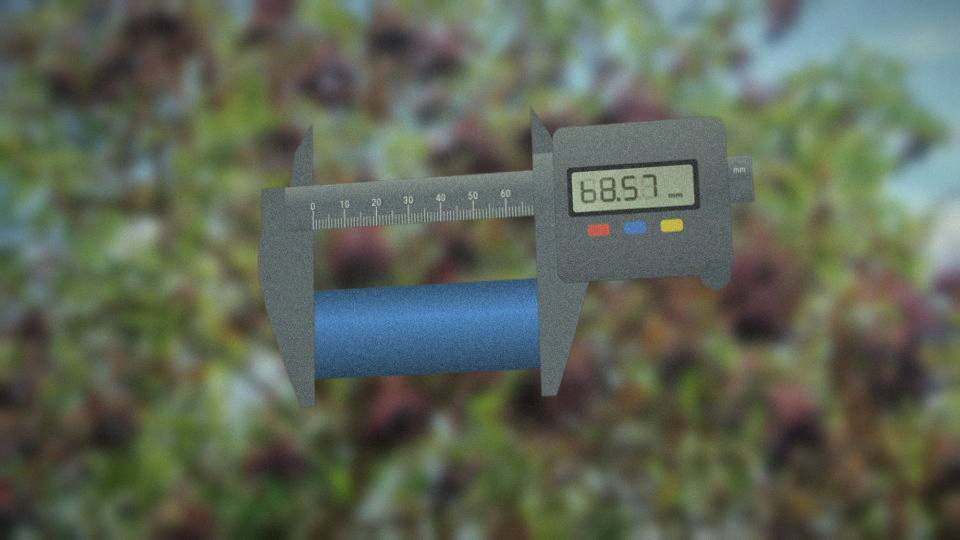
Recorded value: 68.57; mm
